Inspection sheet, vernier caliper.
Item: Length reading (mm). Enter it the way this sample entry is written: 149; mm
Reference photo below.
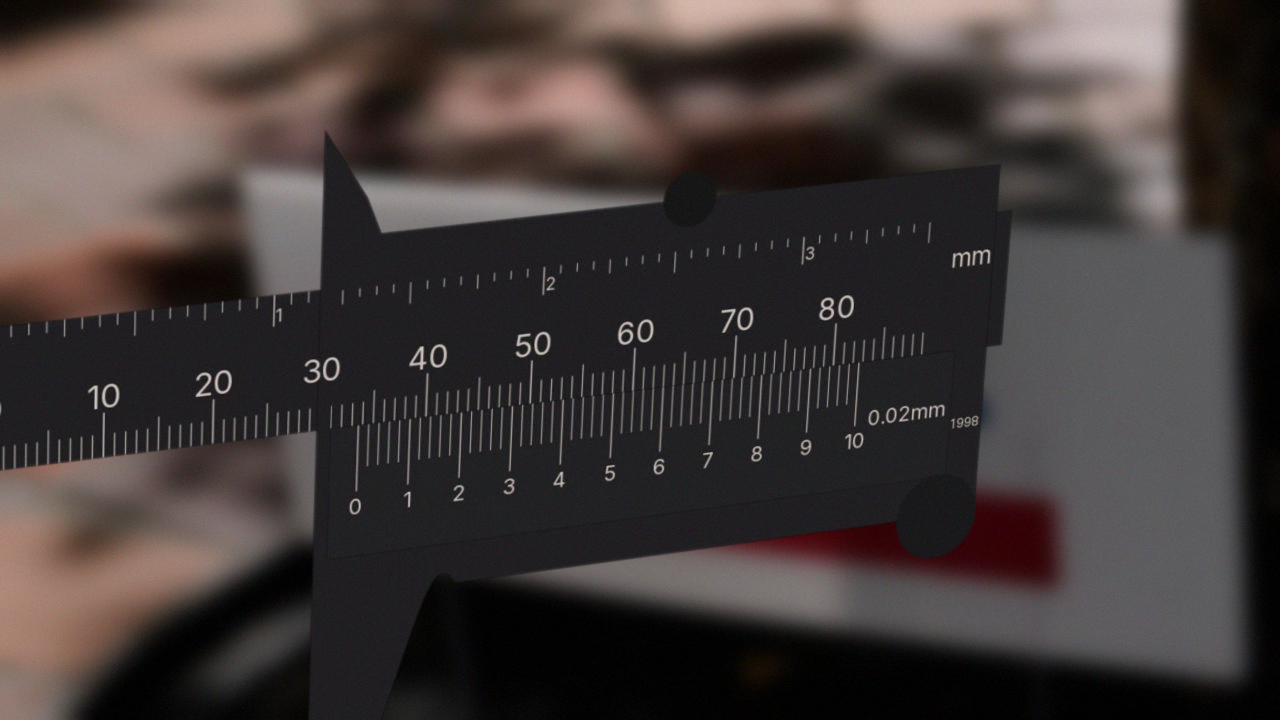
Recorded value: 33.6; mm
